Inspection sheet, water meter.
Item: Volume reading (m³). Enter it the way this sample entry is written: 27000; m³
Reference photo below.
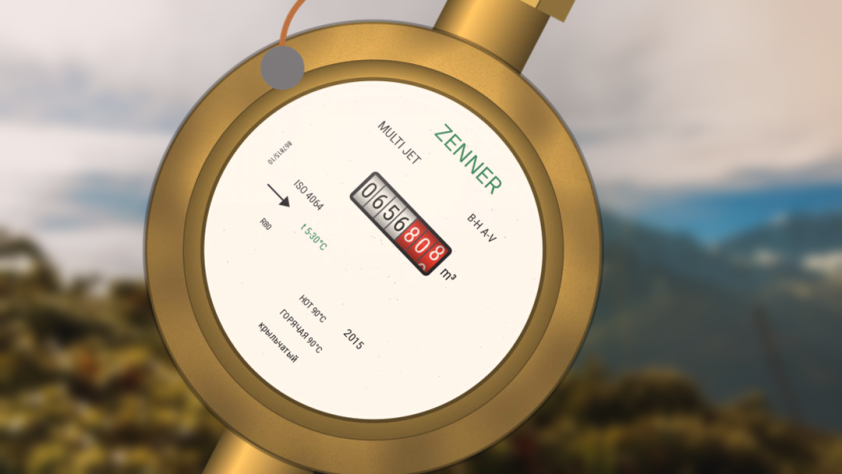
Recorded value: 656.808; m³
